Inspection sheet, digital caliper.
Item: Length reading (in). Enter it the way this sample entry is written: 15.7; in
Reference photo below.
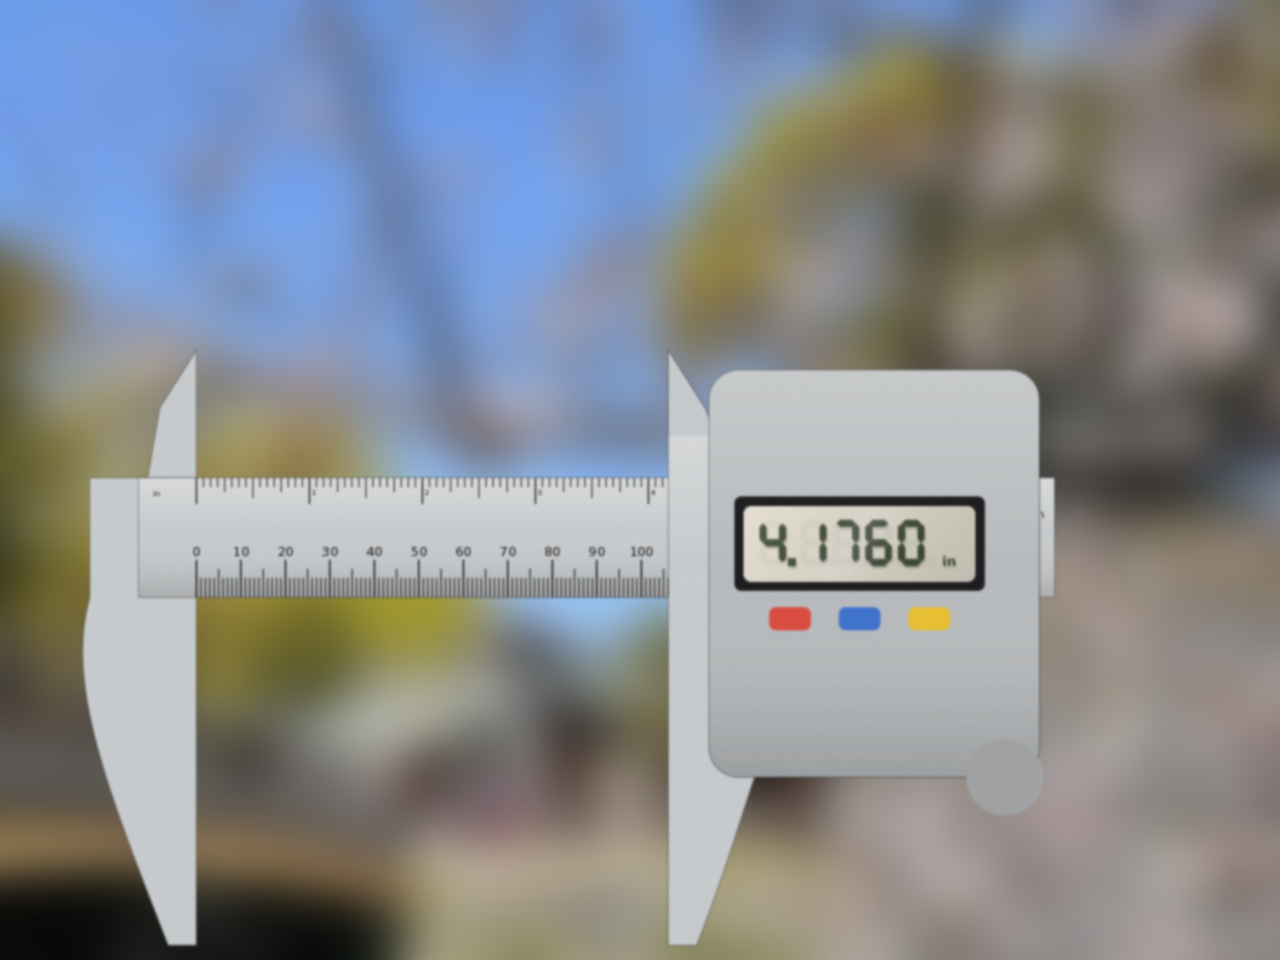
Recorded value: 4.1760; in
